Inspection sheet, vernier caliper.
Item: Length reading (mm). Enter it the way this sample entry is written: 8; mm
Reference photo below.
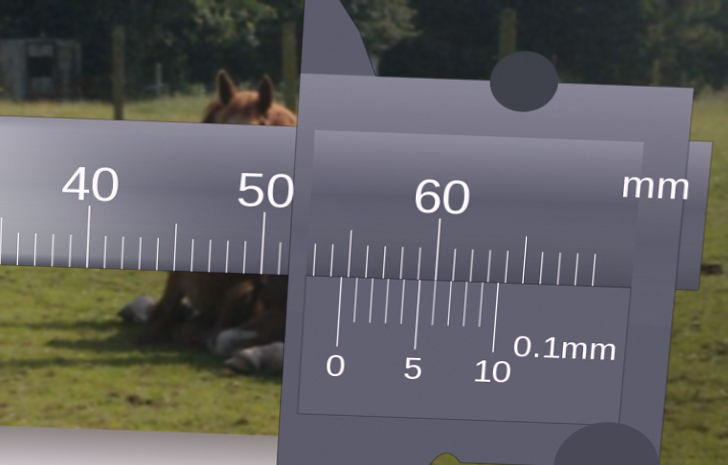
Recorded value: 54.6; mm
